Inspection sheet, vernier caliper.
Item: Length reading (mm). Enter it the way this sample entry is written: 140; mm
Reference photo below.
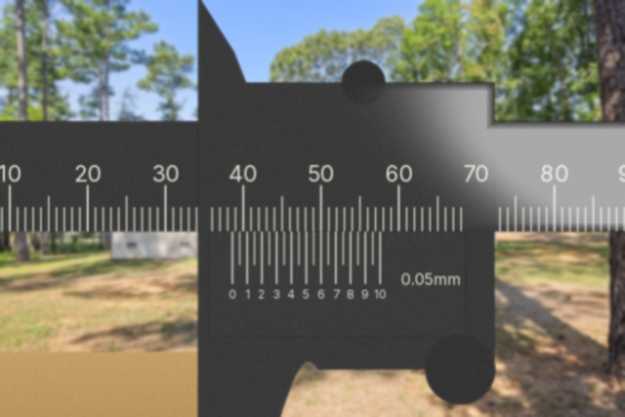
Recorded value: 38.6; mm
